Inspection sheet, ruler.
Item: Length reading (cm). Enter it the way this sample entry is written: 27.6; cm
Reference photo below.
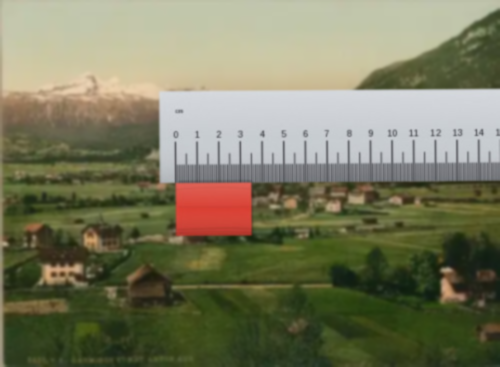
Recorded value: 3.5; cm
